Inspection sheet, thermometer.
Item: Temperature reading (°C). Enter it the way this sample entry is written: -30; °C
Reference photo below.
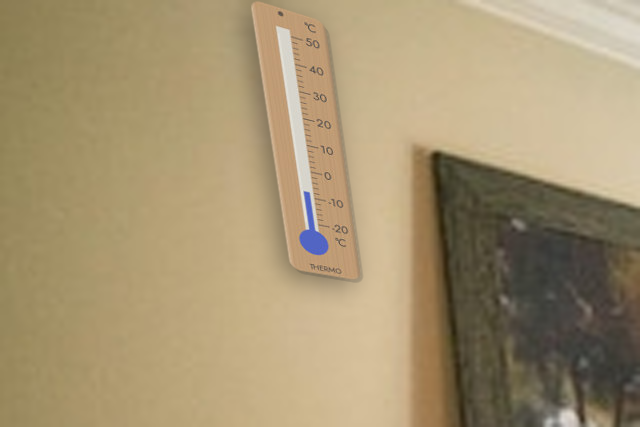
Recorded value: -8; °C
